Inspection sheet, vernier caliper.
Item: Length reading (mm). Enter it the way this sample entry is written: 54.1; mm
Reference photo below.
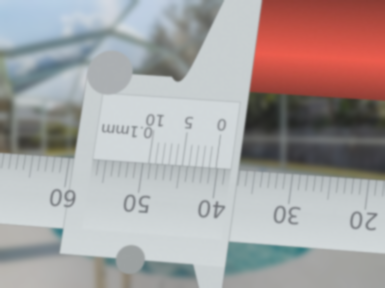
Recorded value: 40.2; mm
